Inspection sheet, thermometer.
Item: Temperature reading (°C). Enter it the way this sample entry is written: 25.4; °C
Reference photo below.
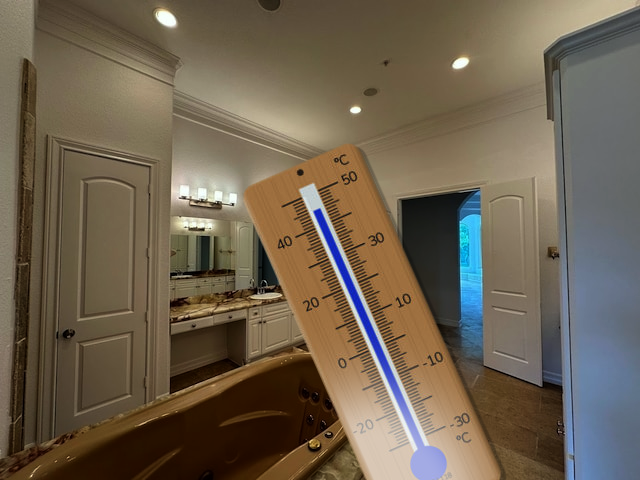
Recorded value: 45; °C
